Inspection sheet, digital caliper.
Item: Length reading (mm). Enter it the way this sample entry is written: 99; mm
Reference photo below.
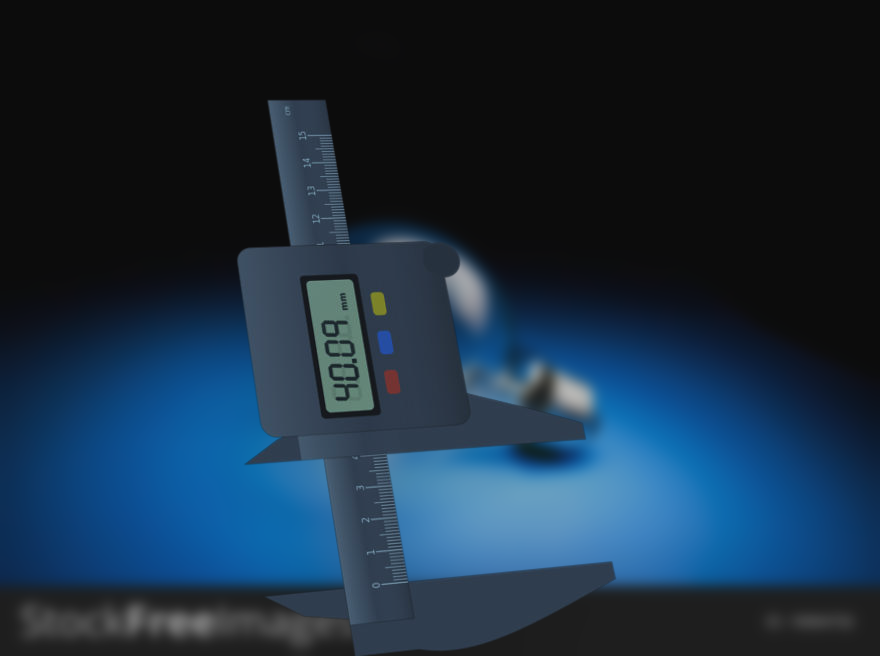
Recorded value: 40.09; mm
